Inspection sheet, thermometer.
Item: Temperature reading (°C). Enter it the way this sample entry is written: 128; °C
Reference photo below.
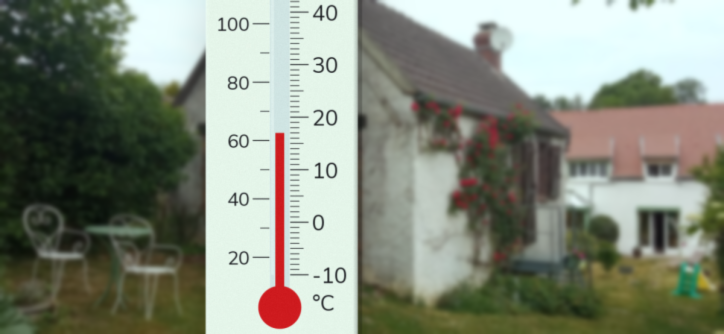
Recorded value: 17; °C
